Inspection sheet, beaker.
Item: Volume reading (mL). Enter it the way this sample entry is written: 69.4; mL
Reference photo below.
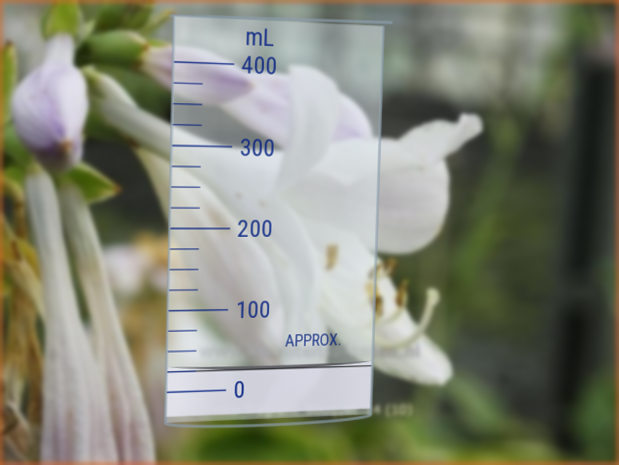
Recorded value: 25; mL
